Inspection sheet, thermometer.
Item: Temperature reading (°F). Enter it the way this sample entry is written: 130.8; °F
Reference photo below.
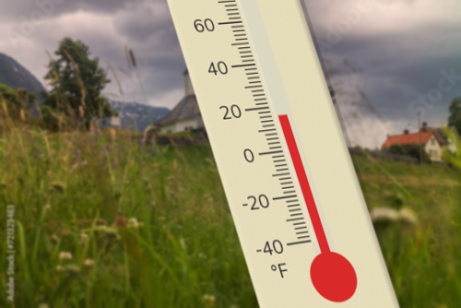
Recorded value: 16; °F
